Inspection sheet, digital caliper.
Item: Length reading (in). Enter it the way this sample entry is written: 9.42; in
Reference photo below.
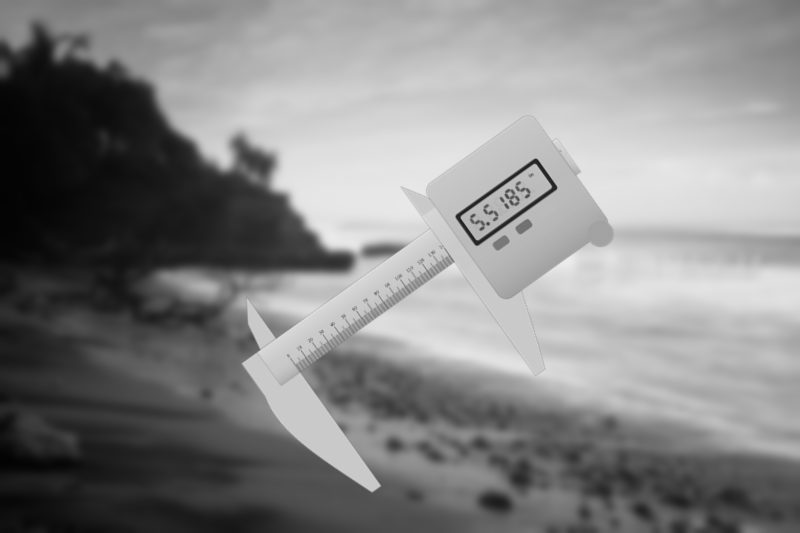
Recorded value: 5.5185; in
